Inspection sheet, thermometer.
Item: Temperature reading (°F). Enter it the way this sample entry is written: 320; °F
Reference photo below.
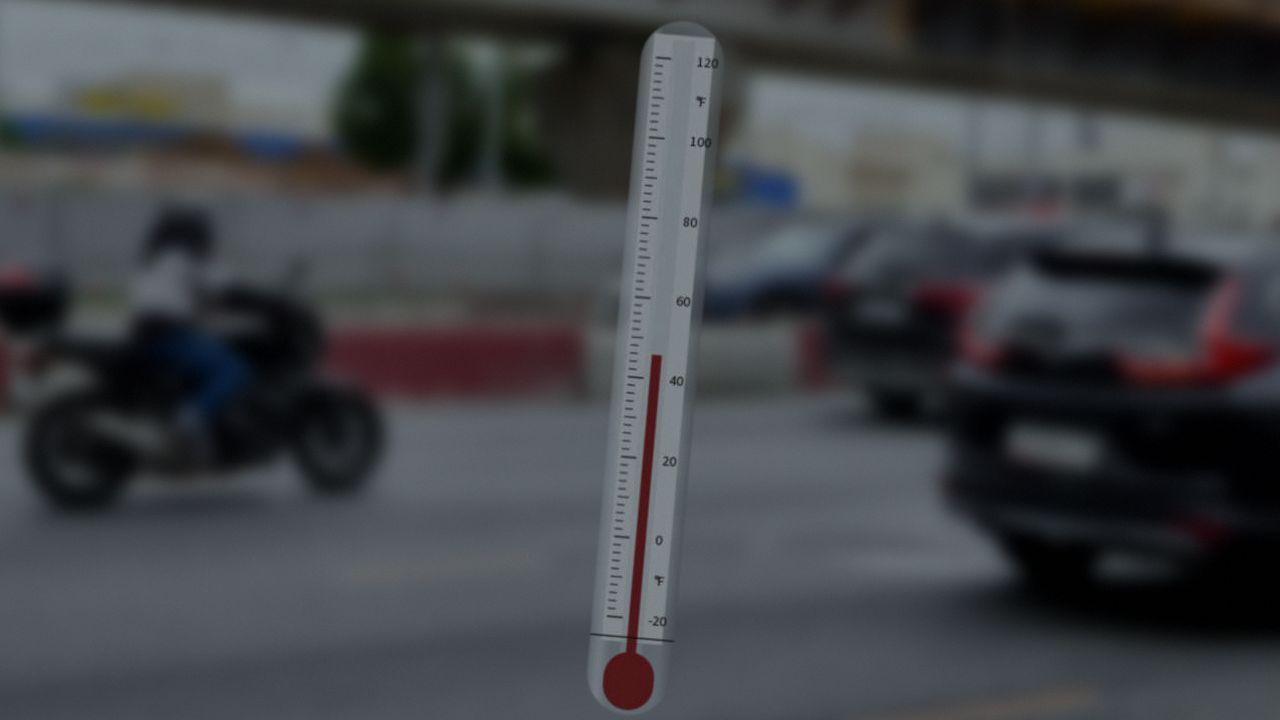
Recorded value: 46; °F
